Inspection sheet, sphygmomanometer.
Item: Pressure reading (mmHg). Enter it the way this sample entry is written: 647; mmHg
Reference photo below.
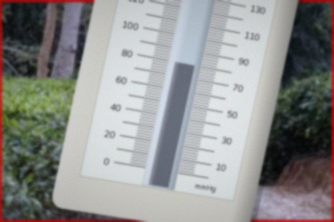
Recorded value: 80; mmHg
